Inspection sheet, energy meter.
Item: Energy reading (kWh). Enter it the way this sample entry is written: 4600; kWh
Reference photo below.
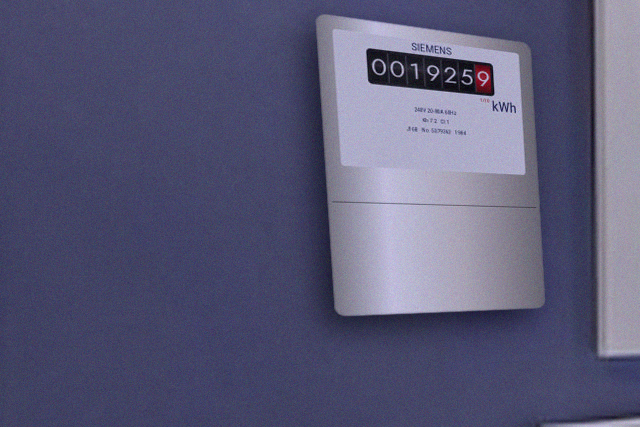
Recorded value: 1925.9; kWh
